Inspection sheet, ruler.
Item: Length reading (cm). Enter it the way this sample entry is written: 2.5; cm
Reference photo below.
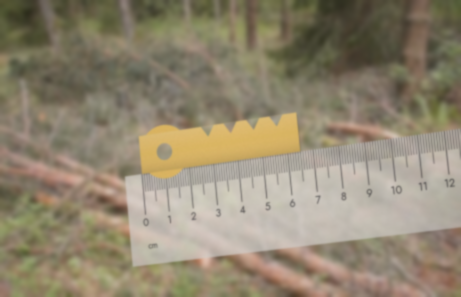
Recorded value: 6.5; cm
